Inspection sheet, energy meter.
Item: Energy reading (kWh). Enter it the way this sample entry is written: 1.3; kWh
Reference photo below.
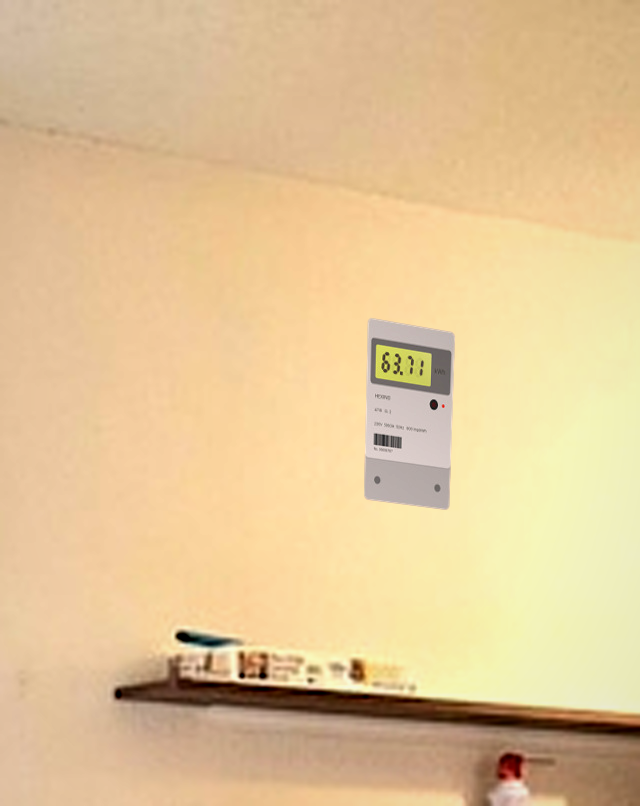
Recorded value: 63.71; kWh
